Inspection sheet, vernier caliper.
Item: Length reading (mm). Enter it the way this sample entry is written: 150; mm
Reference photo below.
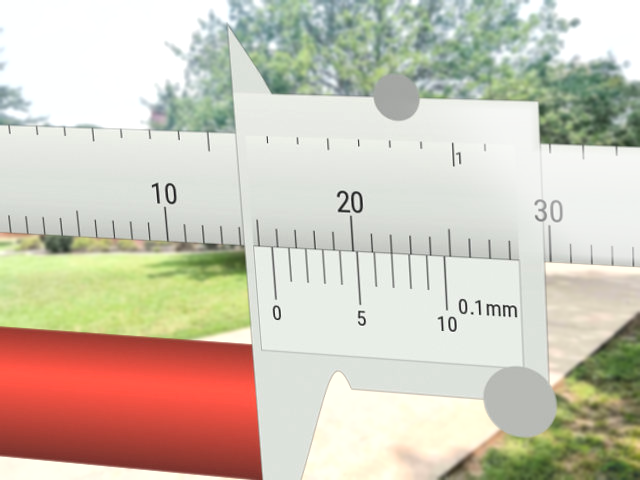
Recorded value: 15.7; mm
